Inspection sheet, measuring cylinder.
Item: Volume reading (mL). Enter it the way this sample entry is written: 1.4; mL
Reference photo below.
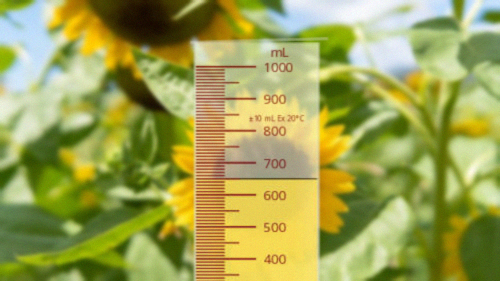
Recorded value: 650; mL
